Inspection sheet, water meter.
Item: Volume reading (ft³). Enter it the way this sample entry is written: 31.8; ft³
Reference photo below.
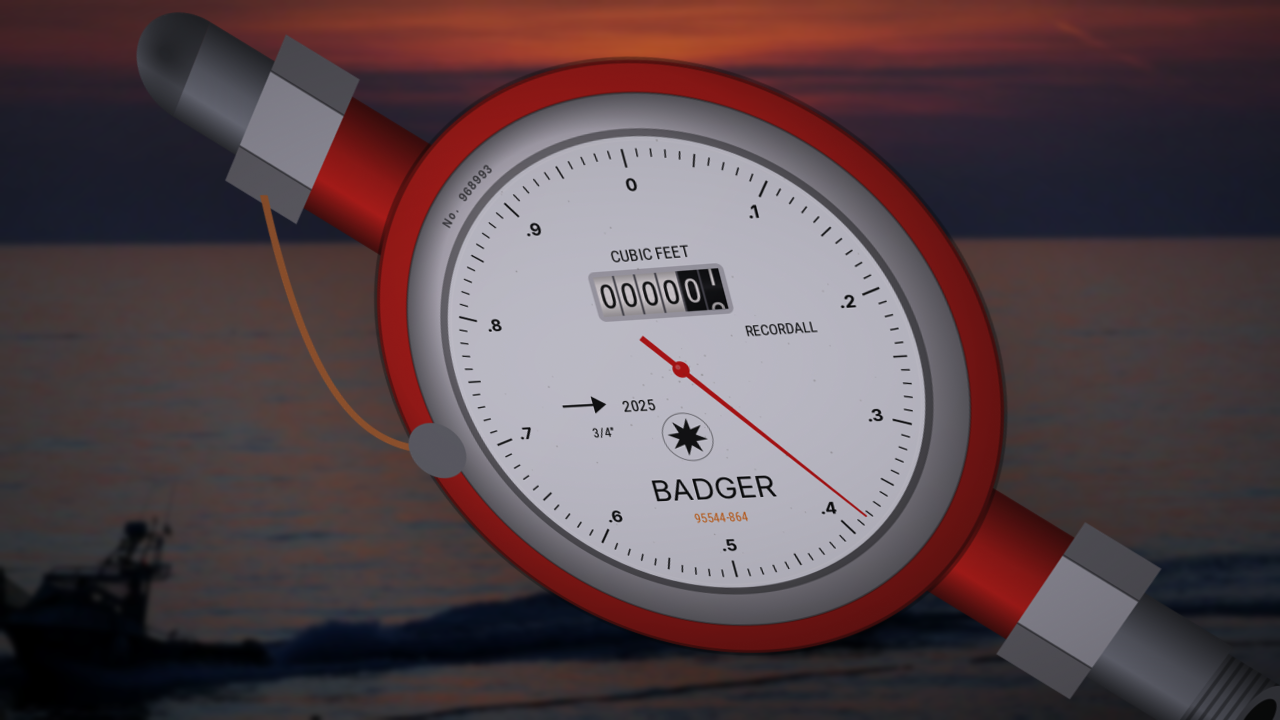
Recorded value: 1.38; ft³
